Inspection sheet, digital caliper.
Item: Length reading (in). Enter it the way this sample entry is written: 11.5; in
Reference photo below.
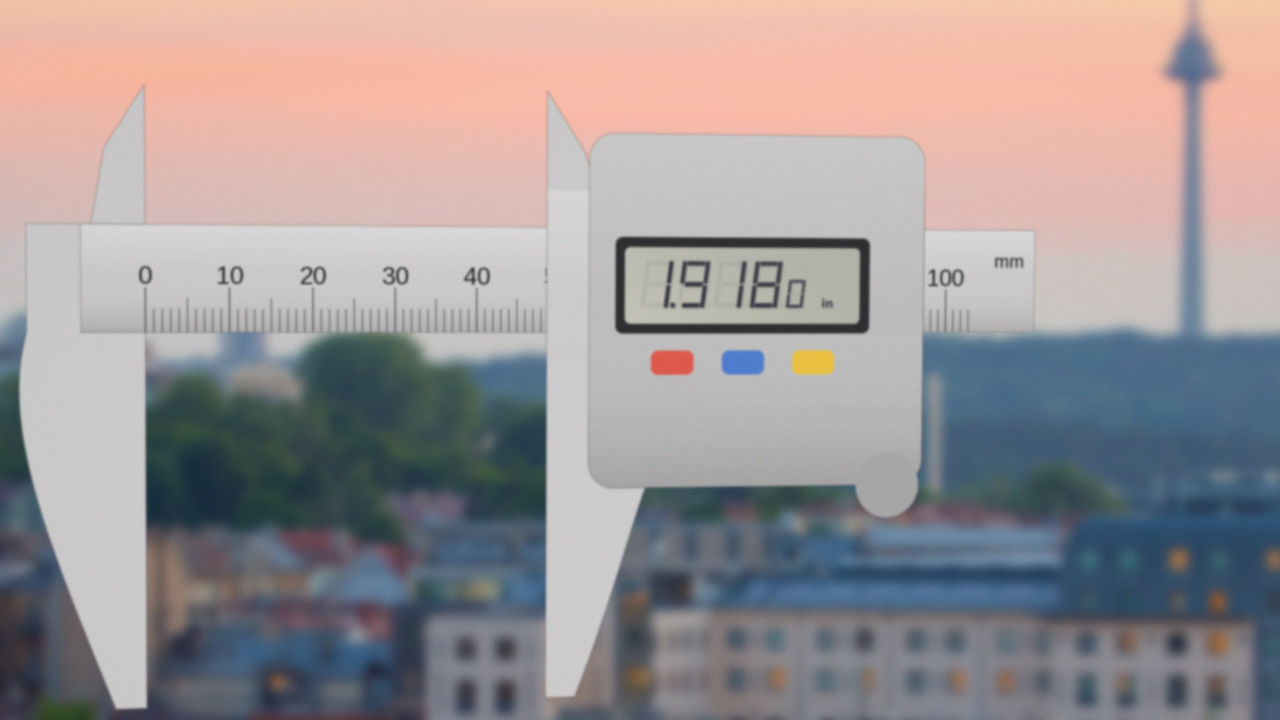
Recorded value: 1.9180; in
